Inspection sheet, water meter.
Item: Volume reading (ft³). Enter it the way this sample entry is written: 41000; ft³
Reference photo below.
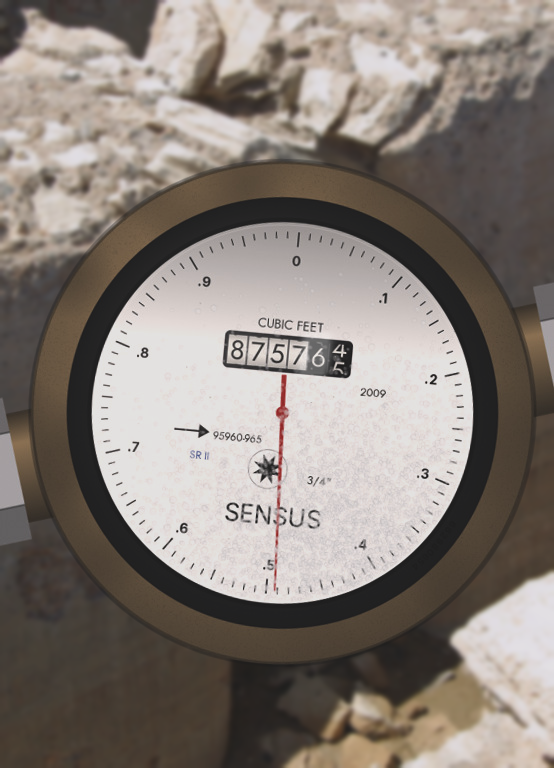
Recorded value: 875764.49; ft³
